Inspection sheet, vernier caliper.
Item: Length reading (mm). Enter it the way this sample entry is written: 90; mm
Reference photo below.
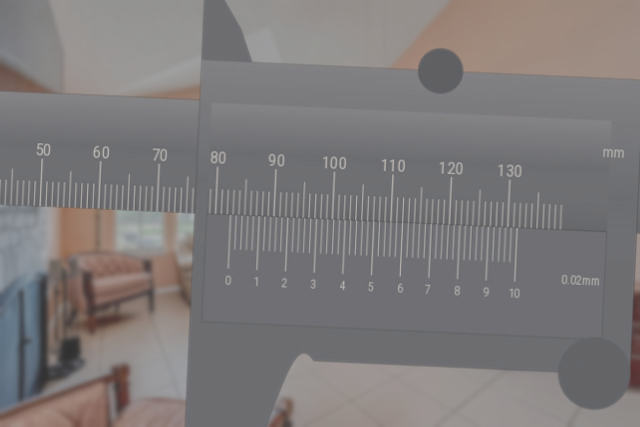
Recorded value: 82.6; mm
